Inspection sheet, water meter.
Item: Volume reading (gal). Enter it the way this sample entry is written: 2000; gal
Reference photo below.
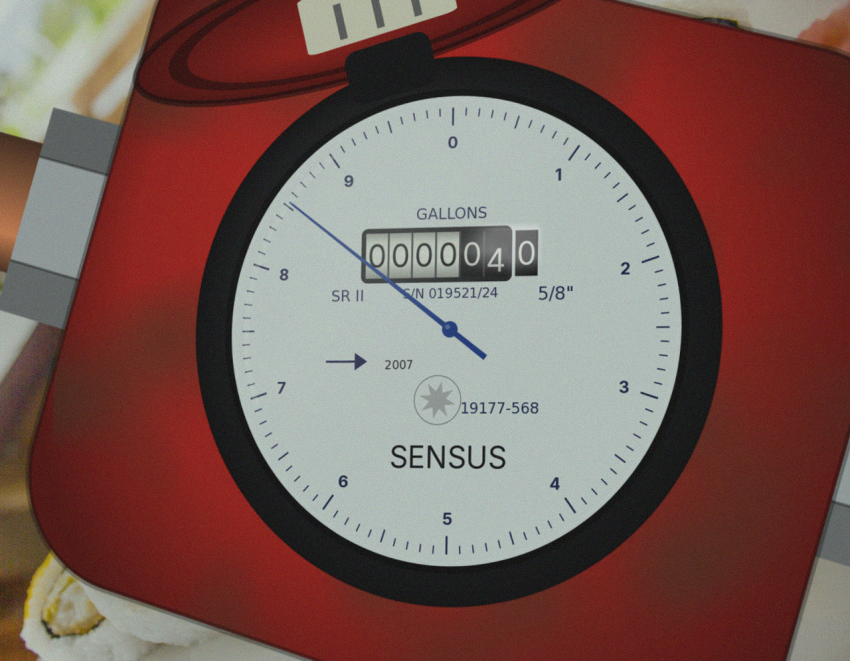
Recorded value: 38.5; gal
